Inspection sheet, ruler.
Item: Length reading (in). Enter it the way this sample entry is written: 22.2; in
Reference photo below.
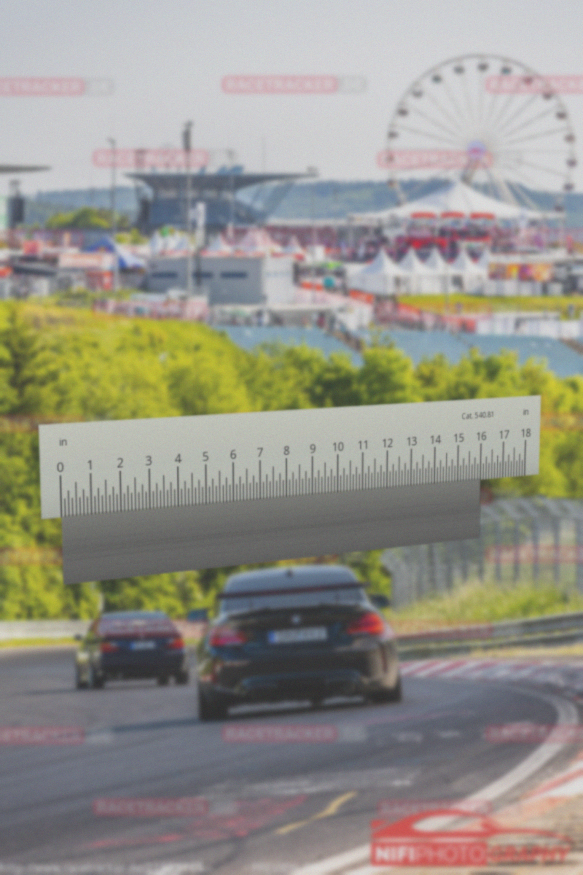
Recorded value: 16; in
